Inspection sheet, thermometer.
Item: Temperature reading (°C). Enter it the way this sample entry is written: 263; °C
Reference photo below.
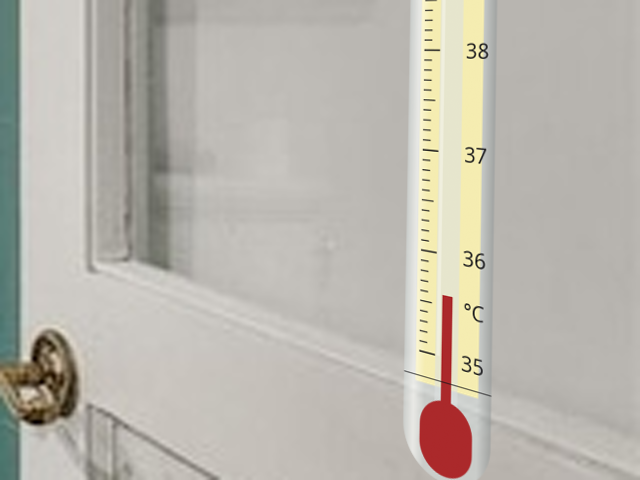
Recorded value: 35.6; °C
